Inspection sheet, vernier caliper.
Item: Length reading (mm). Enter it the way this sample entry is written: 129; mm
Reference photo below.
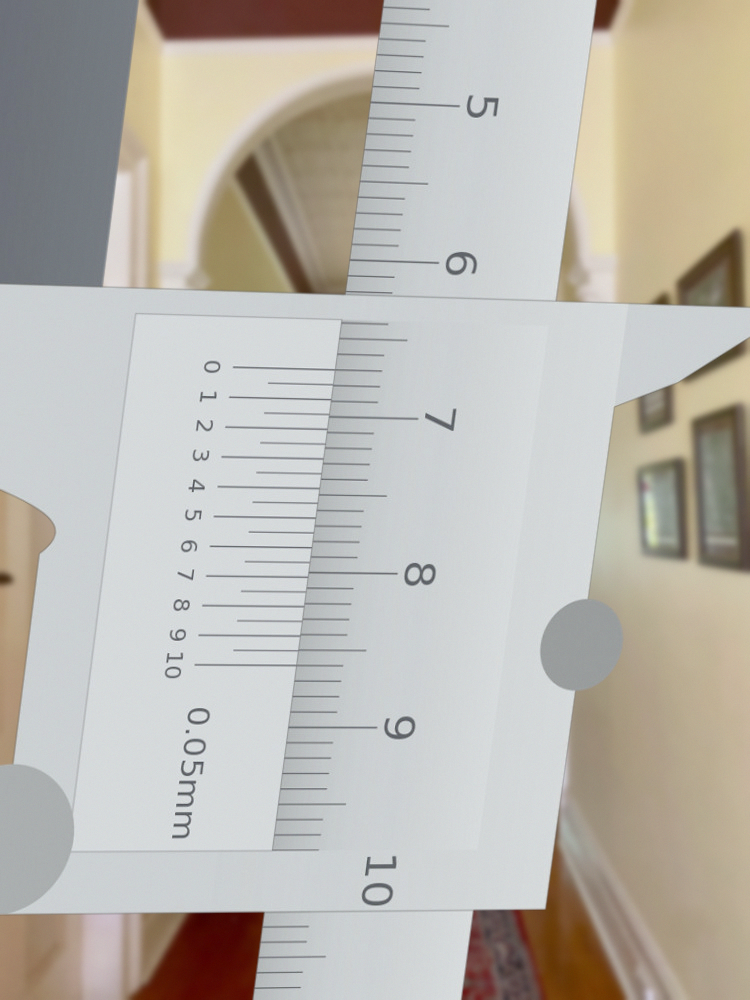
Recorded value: 67.0; mm
